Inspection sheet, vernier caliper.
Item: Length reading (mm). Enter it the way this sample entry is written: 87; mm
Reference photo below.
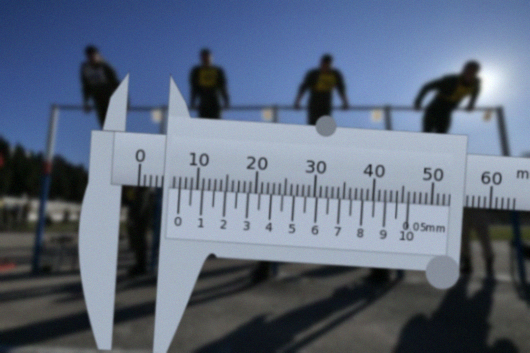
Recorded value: 7.0; mm
